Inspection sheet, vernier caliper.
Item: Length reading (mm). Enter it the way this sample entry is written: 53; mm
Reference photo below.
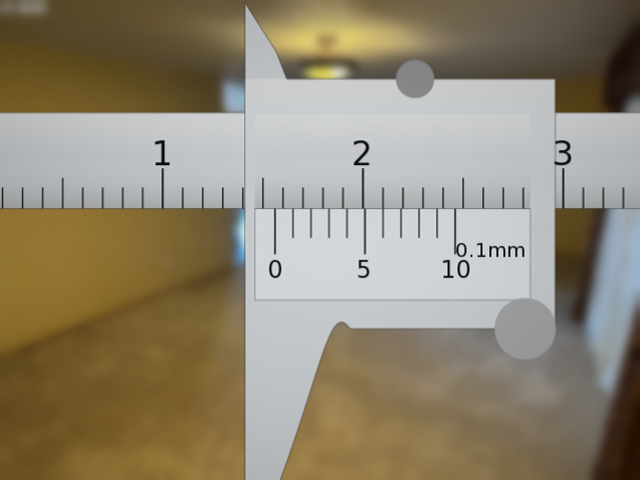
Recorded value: 15.6; mm
